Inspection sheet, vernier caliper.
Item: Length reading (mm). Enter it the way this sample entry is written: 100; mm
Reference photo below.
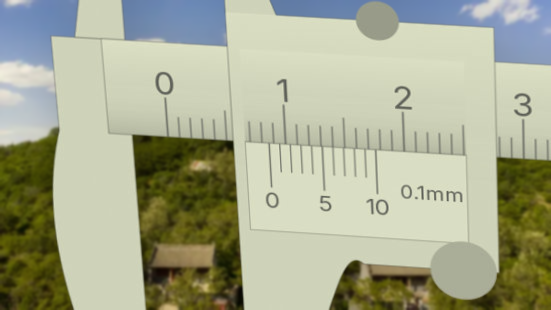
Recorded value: 8.6; mm
